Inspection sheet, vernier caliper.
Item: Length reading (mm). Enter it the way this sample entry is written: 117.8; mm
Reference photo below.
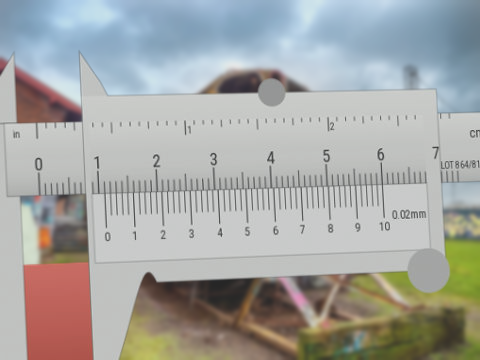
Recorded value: 11.0; mm
